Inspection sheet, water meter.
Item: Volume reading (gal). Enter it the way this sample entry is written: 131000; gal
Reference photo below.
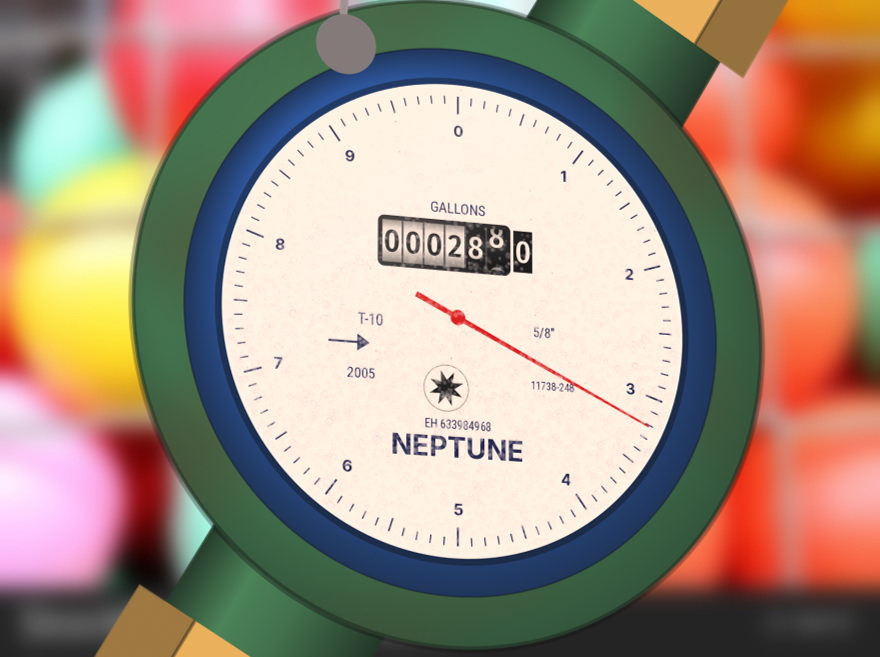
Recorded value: 2883.2; gal
